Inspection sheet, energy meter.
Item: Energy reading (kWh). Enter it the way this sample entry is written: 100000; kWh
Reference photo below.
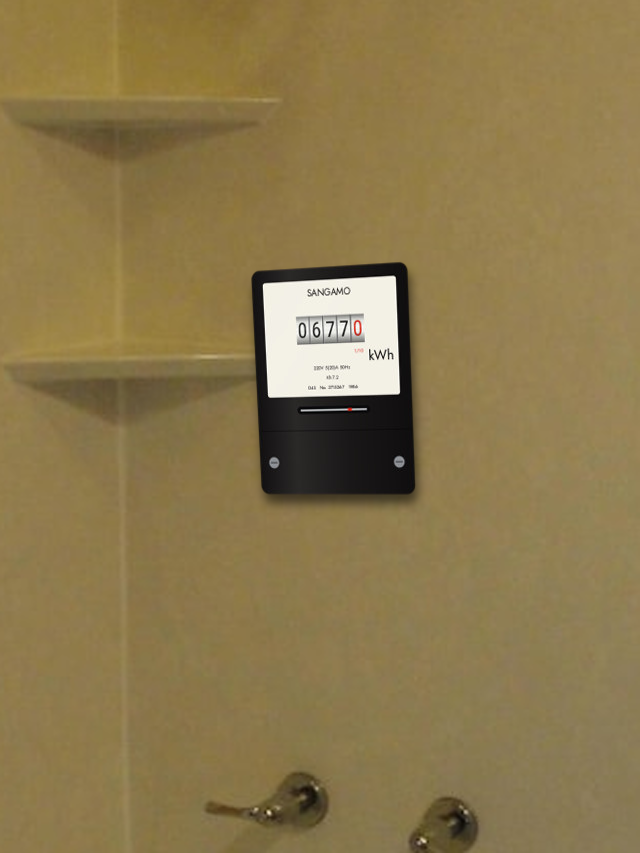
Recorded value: 677.0; kWh
